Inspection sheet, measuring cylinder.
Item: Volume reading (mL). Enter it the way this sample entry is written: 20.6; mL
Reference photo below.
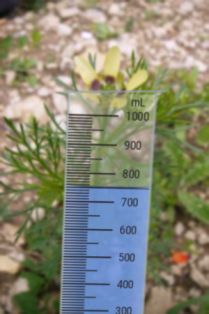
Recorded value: 750; mL
